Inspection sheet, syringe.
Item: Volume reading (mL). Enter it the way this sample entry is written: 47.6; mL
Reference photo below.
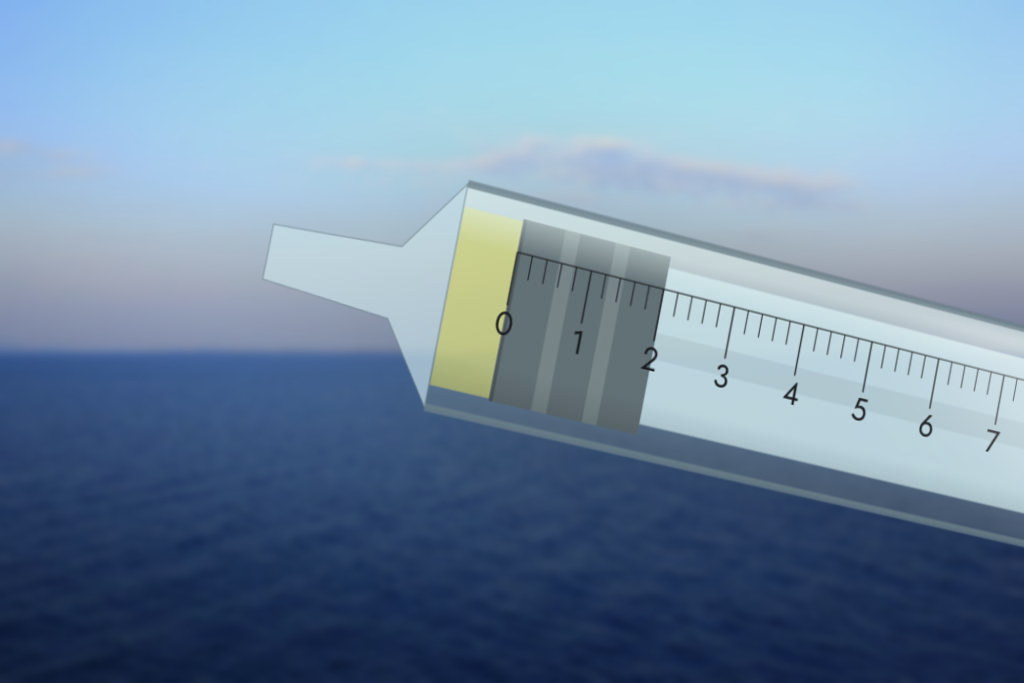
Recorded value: 0; mL
